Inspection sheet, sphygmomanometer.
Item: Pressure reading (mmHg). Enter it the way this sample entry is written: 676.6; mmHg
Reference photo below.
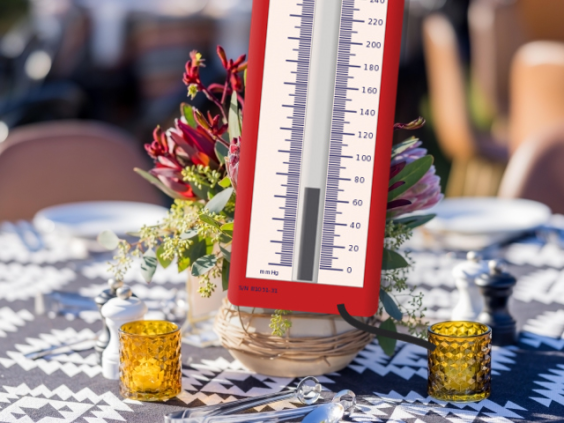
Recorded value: 70; mmHg
